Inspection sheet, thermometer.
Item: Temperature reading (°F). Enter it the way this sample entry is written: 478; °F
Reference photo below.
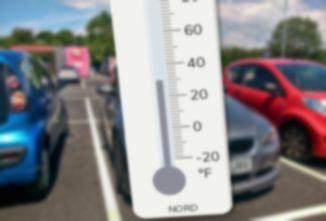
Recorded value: 30; °F
